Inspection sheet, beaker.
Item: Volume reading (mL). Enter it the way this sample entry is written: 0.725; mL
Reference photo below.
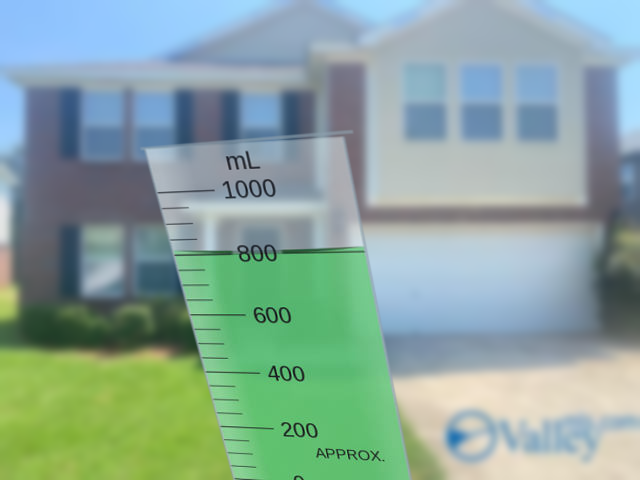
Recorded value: 800; mL
